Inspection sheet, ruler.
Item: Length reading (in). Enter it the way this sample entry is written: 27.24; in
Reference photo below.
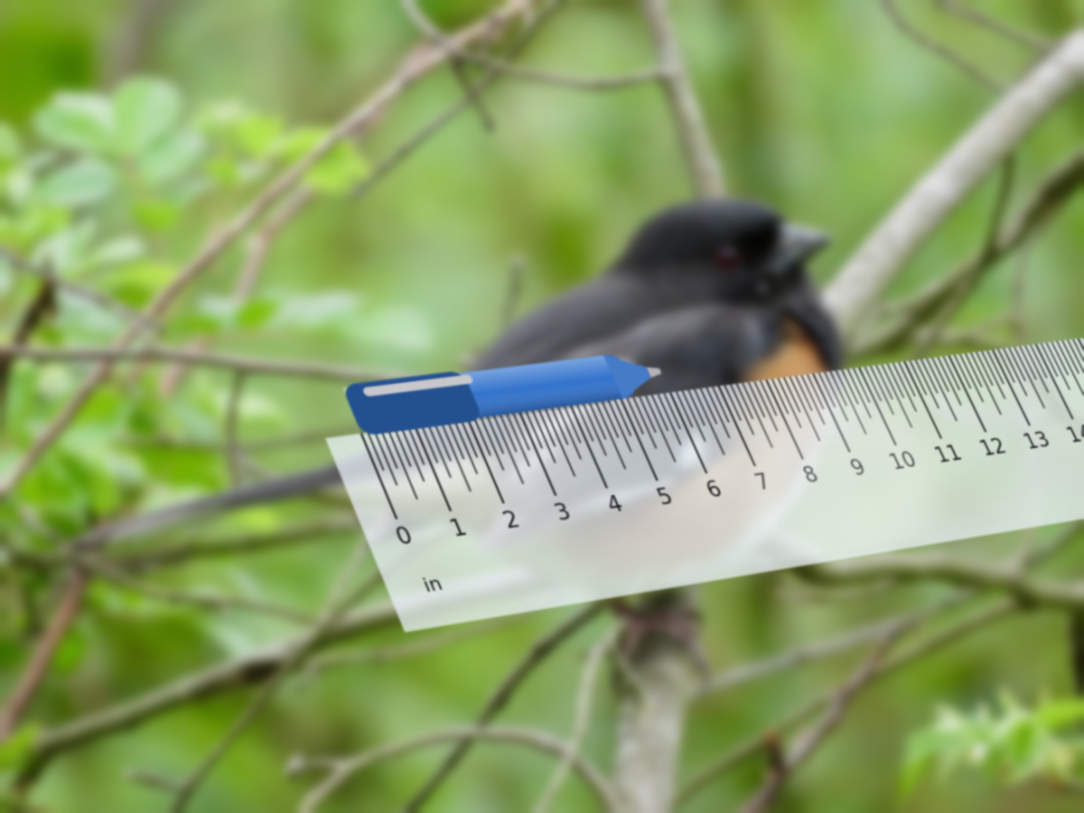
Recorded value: 6; in
